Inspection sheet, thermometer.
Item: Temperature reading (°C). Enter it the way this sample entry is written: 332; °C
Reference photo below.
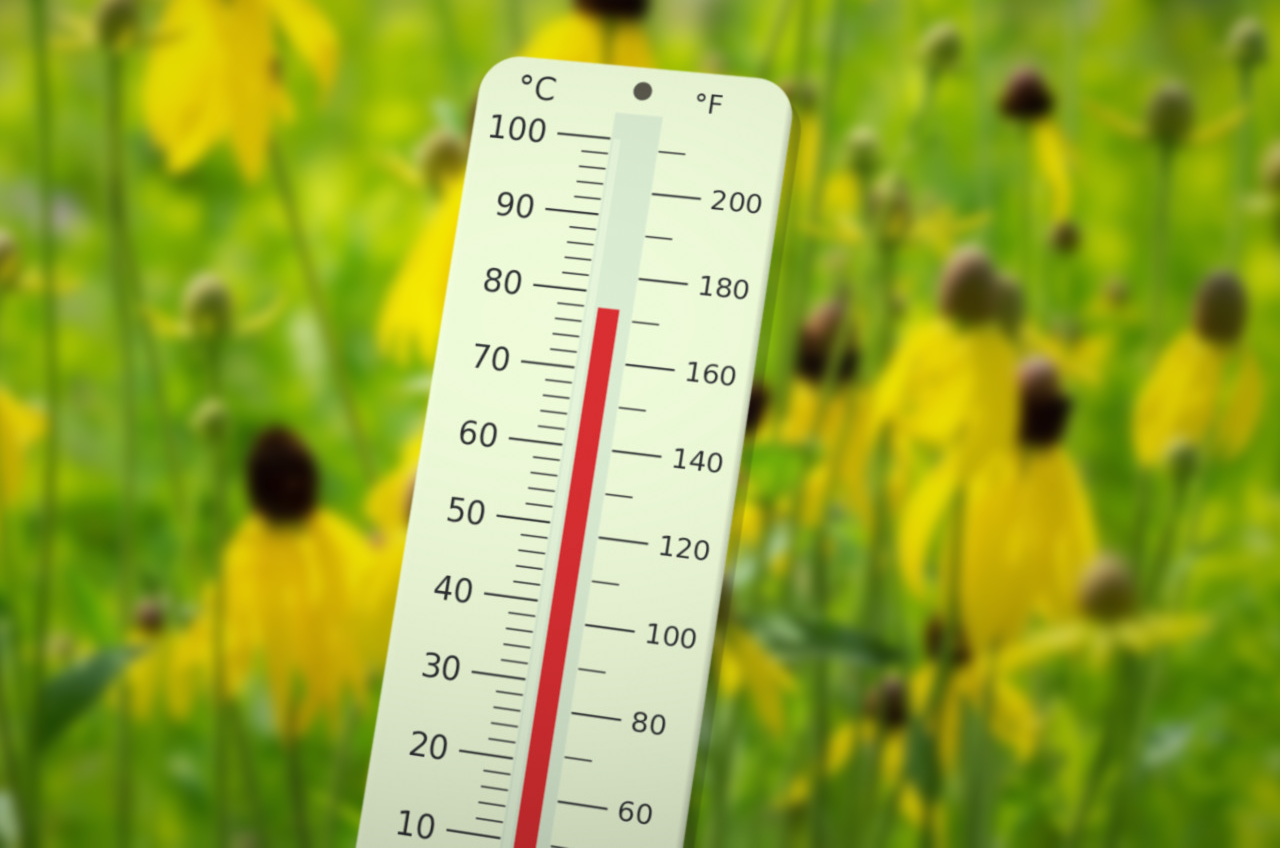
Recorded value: 78; °C
